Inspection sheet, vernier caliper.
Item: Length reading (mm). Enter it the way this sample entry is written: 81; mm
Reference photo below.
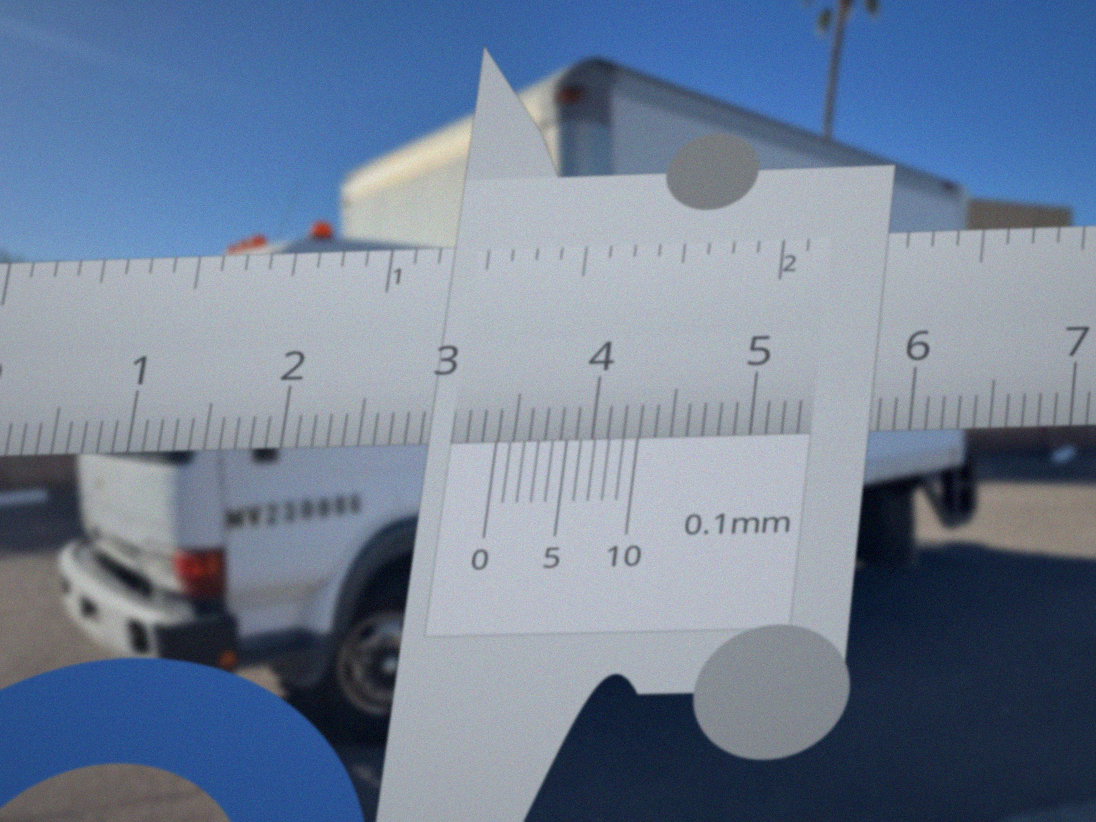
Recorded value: 33.9; mm
